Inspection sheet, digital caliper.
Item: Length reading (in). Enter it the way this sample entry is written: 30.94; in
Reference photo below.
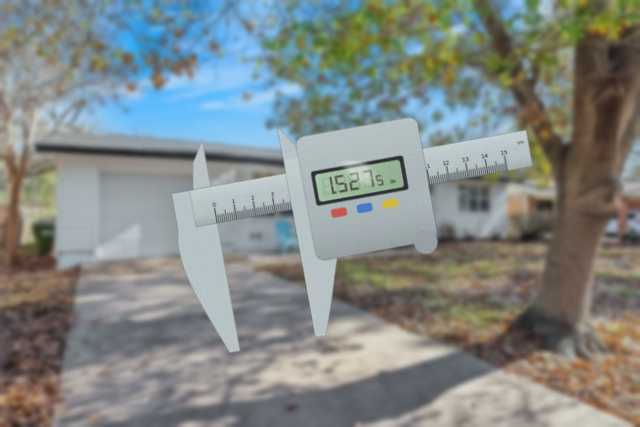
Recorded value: 1.5275; in
